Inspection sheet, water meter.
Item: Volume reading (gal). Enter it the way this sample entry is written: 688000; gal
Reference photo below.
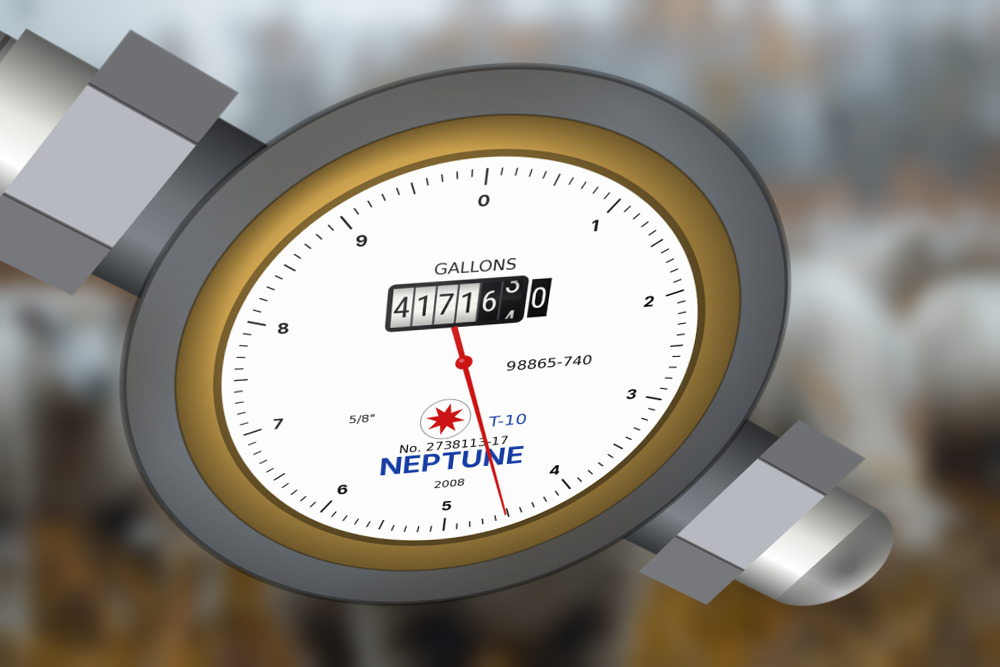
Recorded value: 4171634.5; gal
